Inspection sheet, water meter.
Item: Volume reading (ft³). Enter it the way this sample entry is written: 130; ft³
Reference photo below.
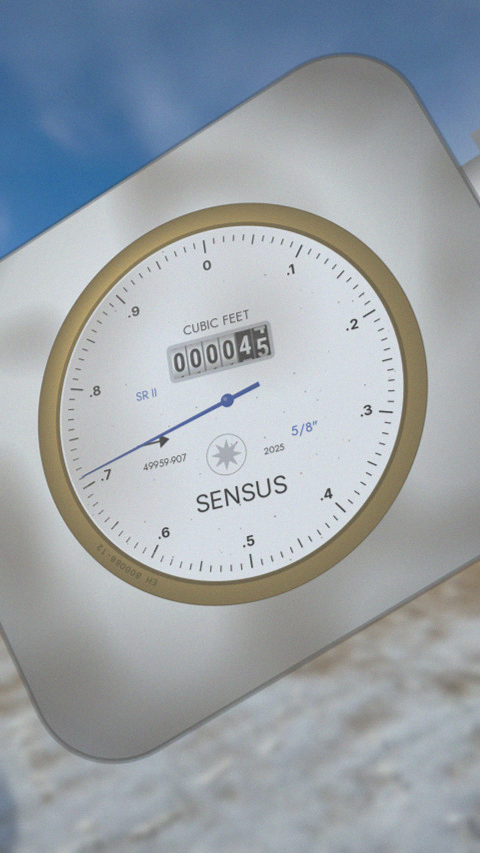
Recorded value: 44.71; ft³
